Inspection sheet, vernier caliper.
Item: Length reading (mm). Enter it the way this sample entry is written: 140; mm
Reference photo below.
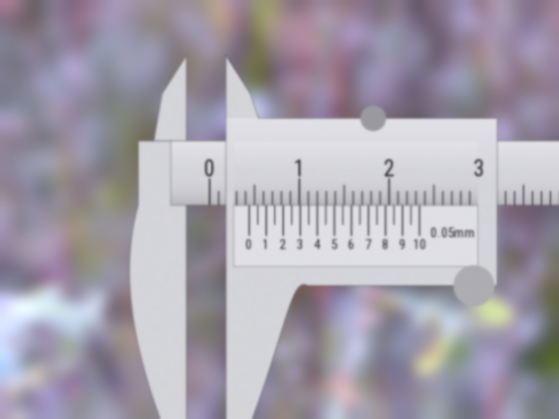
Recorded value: 4.4; mm
